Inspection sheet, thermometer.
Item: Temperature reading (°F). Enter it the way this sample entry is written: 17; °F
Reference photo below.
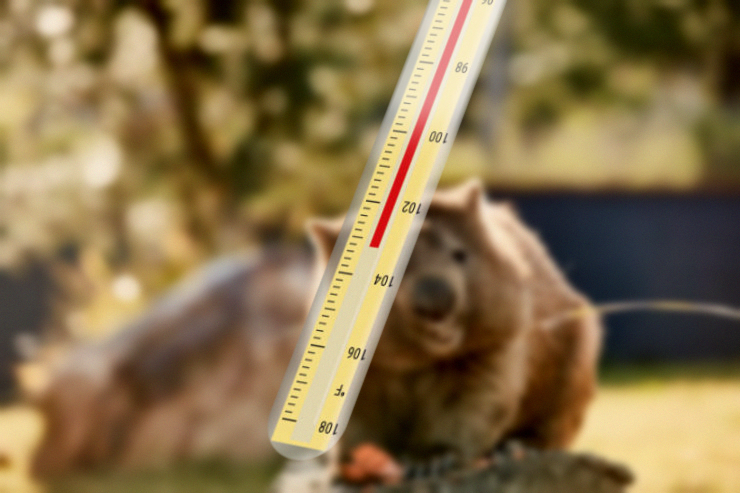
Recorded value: 103.2; °F
